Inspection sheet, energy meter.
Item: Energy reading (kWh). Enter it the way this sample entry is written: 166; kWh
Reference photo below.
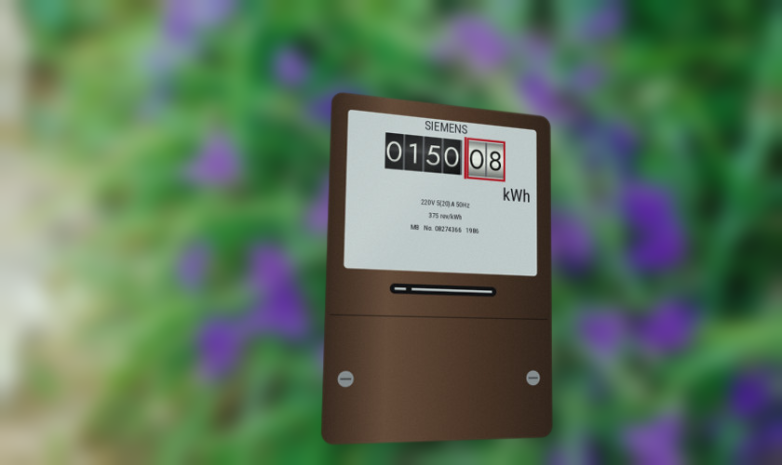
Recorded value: 150.08; kWh
